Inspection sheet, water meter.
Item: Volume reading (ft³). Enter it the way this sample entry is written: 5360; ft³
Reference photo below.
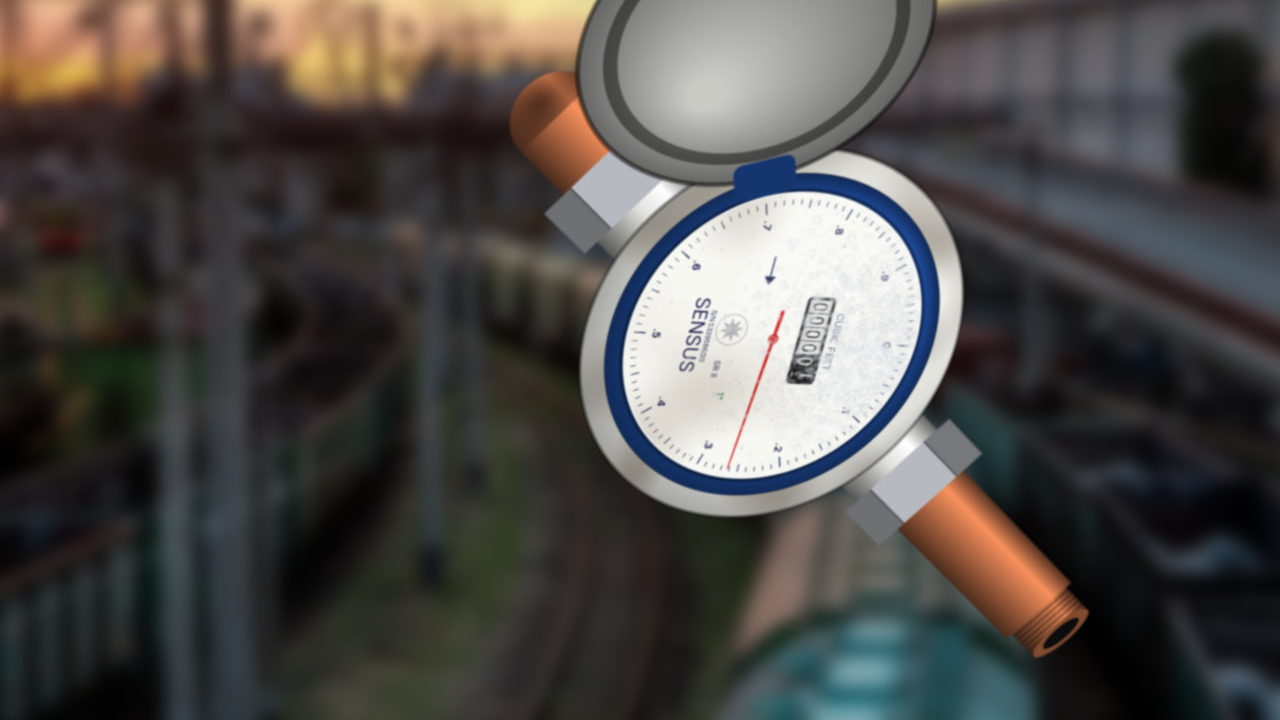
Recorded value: 1.26; ft³
